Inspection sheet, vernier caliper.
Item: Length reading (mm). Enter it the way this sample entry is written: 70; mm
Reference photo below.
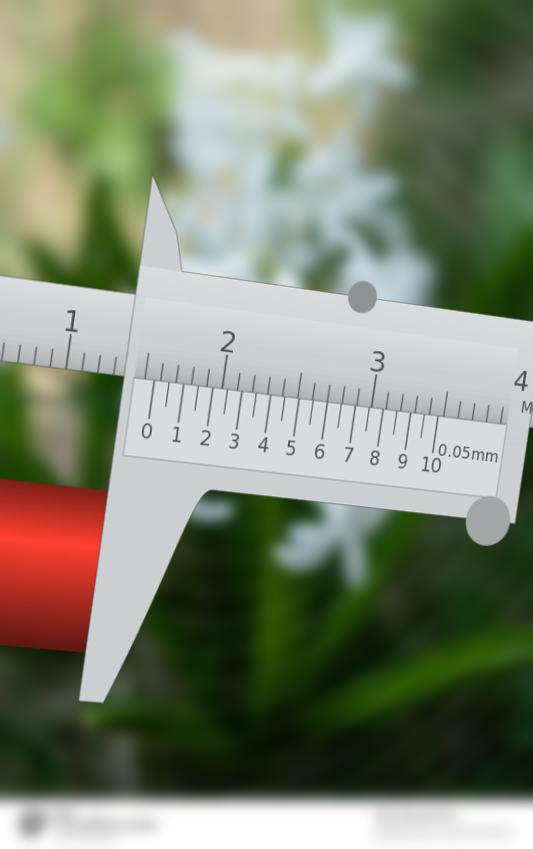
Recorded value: 15.6; mm
